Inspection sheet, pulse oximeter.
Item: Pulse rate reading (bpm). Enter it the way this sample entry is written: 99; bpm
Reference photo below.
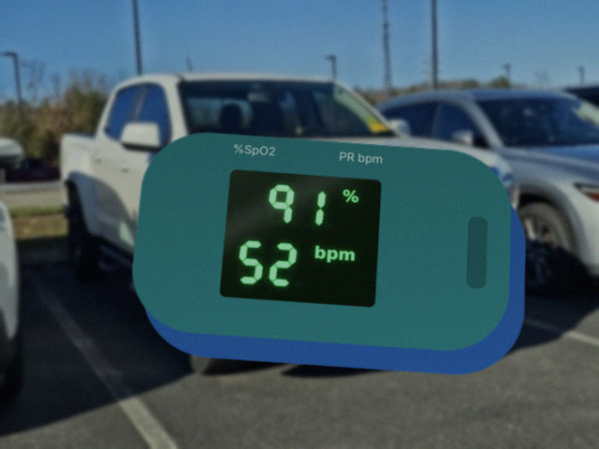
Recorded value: 52; bpm
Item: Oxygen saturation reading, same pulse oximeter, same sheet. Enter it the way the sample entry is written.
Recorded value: 91; %
